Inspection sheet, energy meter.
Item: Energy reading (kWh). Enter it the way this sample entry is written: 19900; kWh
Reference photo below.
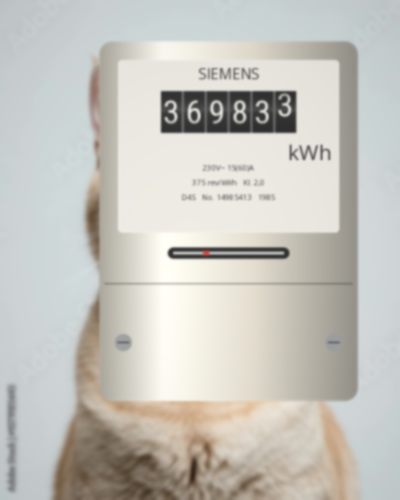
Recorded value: 369833; kWh
